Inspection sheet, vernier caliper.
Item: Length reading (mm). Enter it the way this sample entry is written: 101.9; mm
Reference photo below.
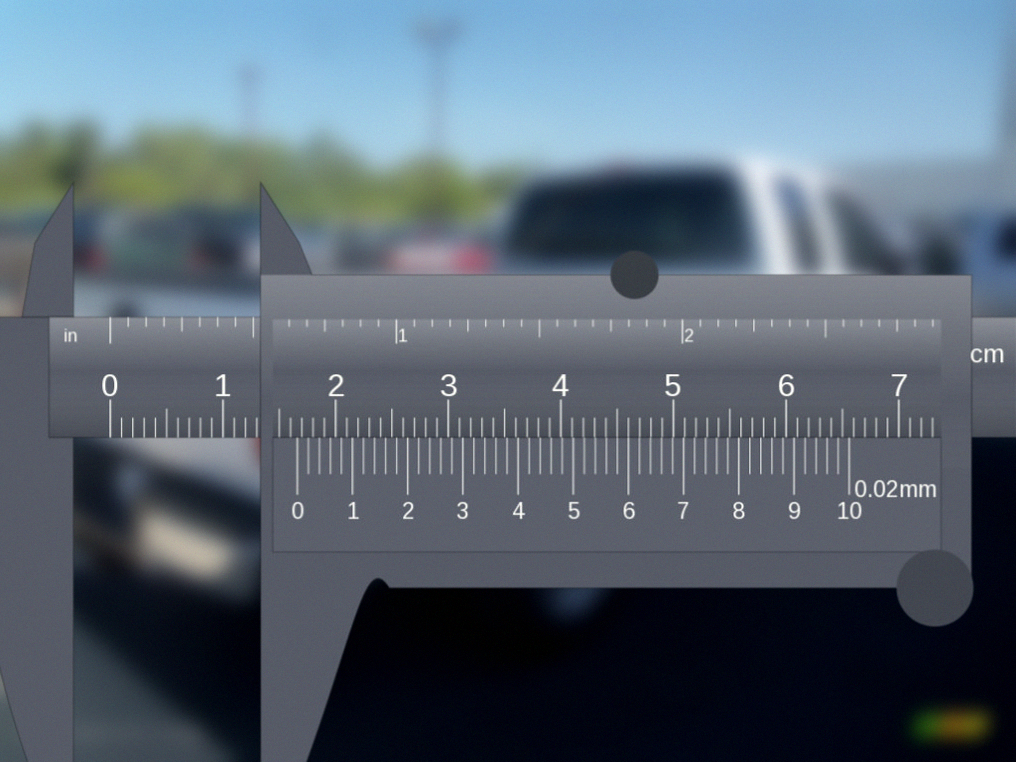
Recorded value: 16.6; mm
